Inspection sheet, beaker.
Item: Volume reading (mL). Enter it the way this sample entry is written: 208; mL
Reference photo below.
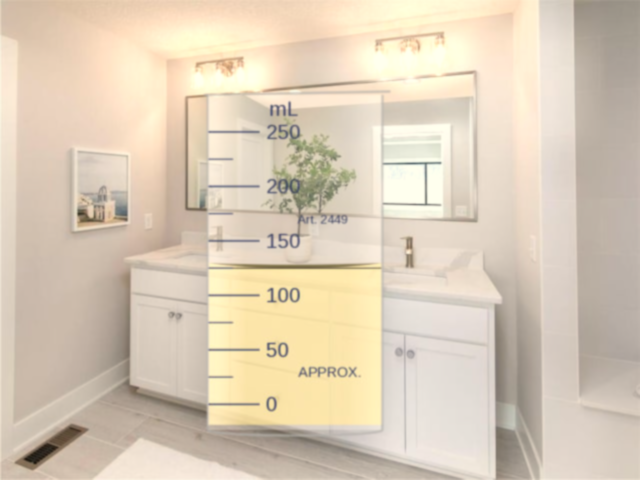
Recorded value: 125; mL
